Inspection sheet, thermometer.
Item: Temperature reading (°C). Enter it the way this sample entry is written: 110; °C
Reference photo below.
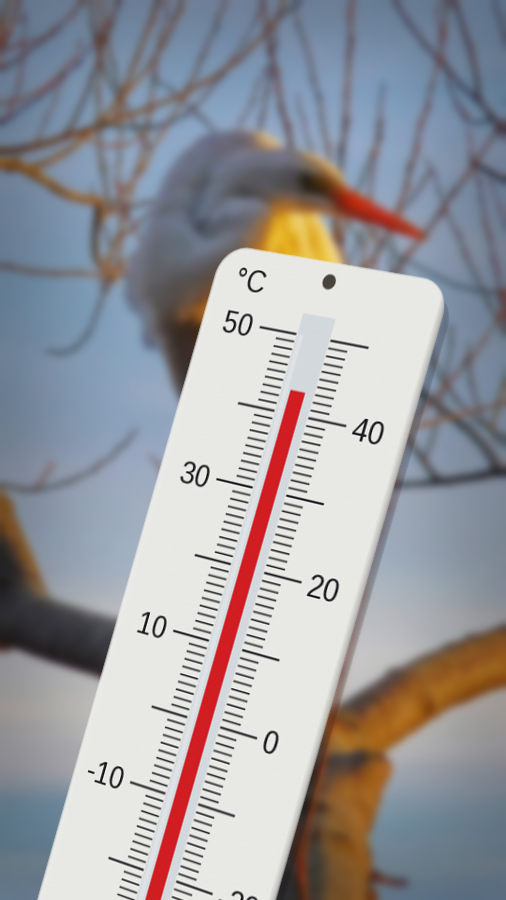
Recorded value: 43; °C
